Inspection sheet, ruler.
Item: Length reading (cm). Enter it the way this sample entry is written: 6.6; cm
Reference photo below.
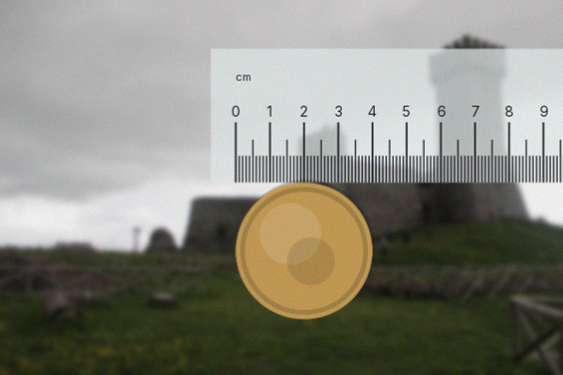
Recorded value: 4; cm
